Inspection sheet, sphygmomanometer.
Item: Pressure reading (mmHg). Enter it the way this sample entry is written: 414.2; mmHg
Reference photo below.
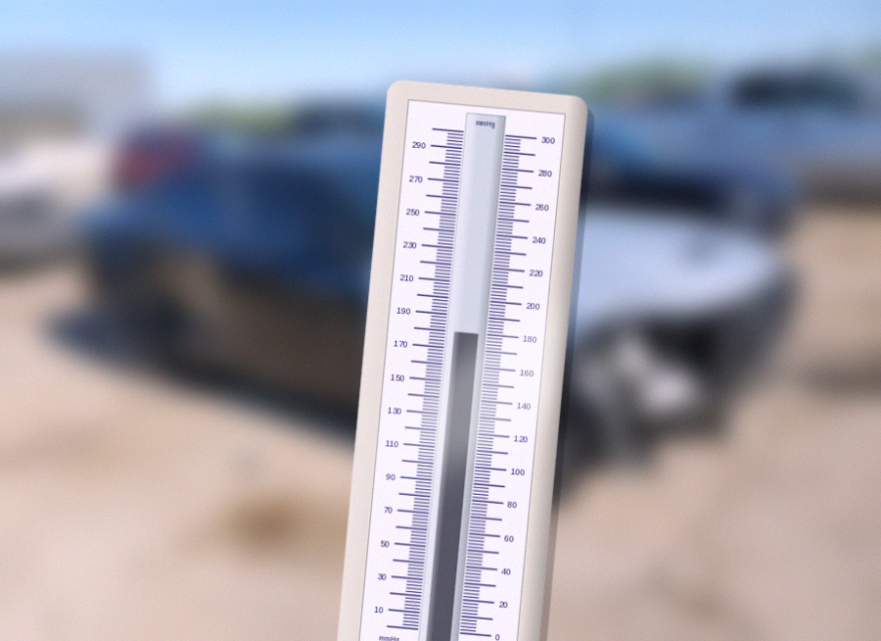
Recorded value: 180; mmHg
